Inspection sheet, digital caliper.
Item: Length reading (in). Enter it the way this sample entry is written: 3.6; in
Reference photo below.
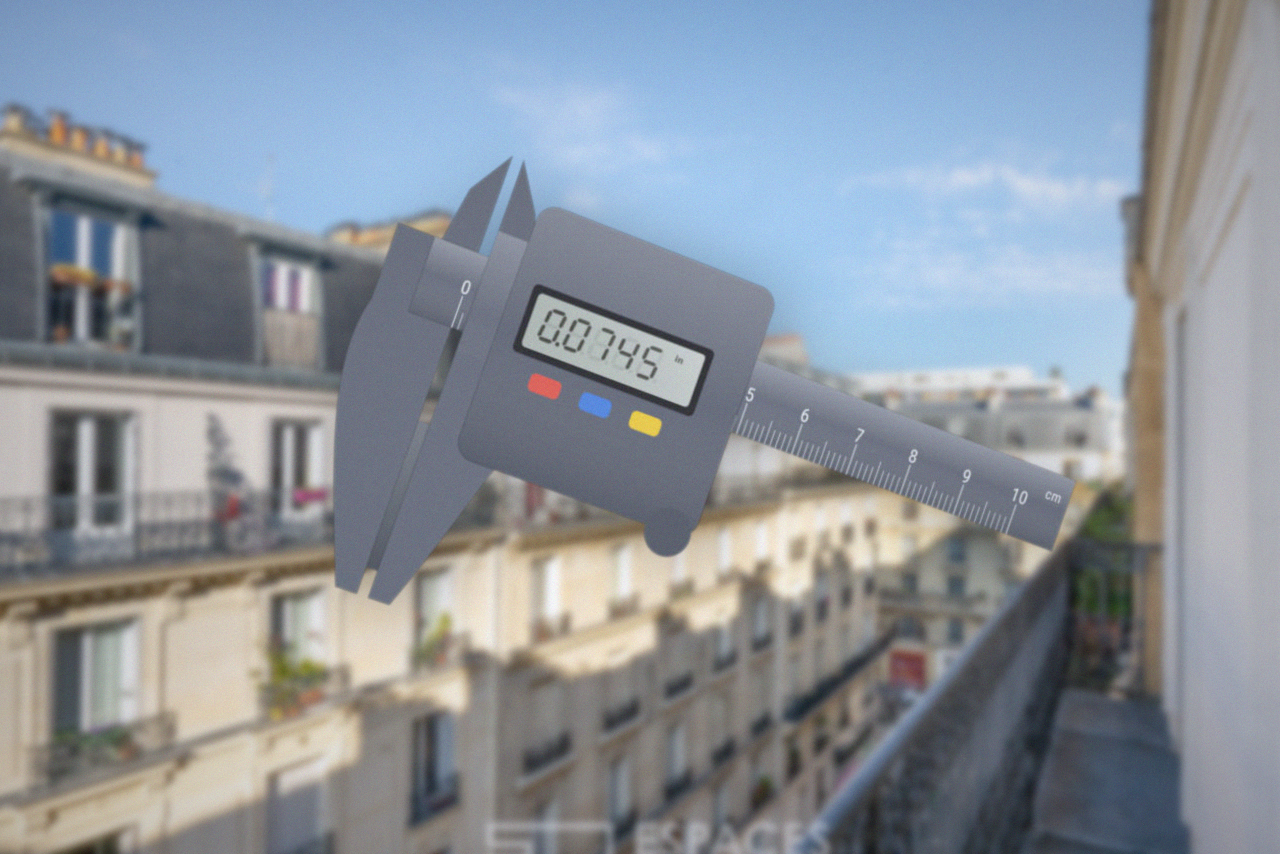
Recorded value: 0.0745; in
